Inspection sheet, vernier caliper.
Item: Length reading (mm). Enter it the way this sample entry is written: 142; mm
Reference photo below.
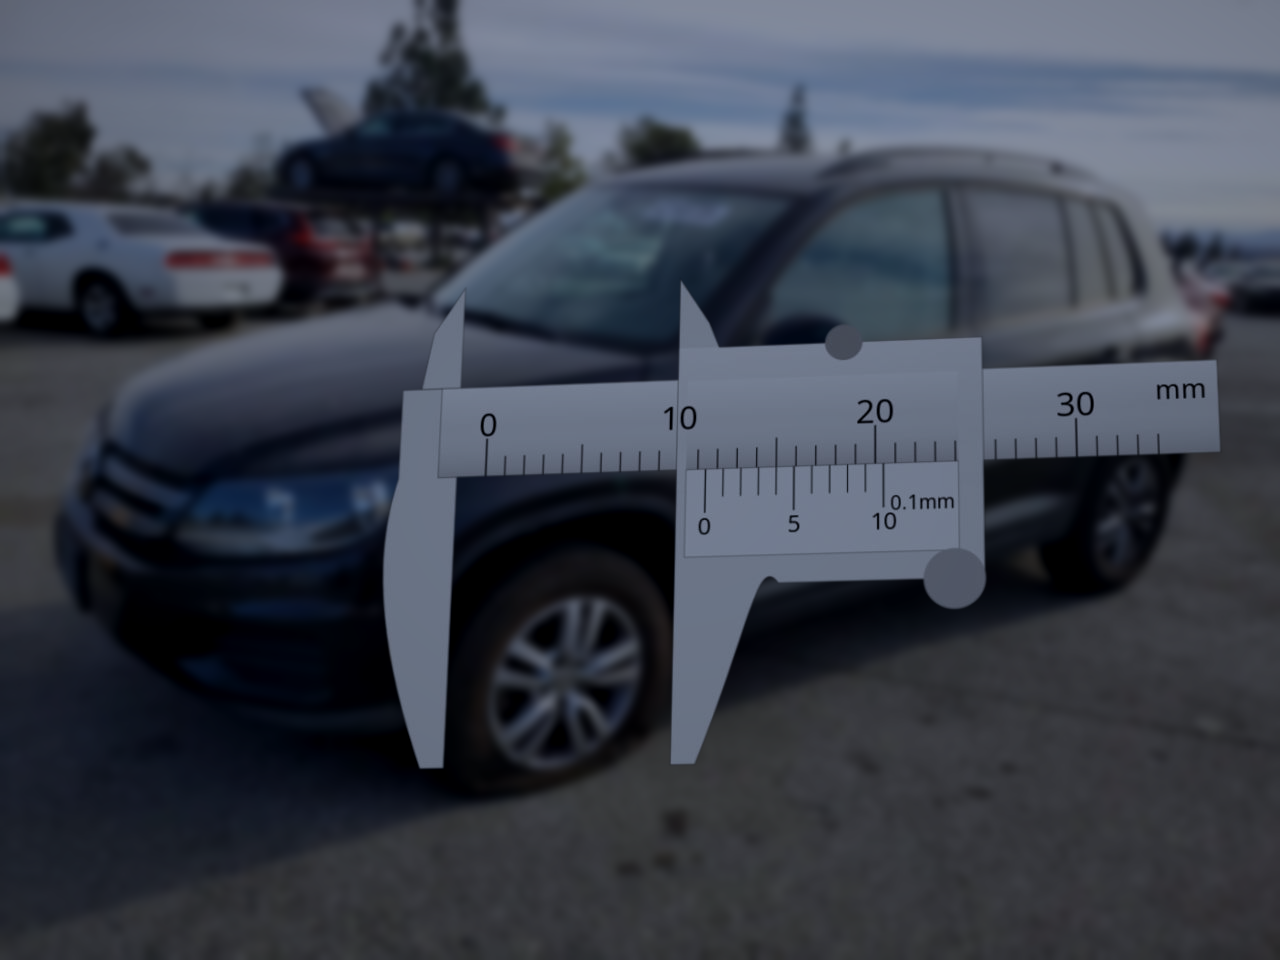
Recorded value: 11.4; mm
